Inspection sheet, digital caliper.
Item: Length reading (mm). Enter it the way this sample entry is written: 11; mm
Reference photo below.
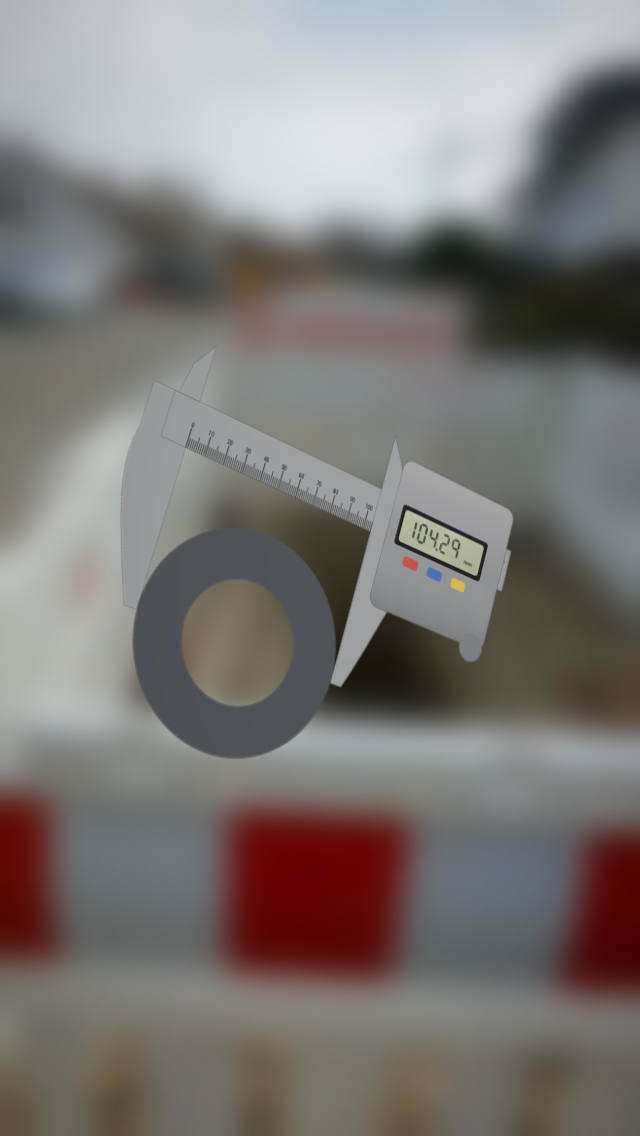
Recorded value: 104.29; mm
